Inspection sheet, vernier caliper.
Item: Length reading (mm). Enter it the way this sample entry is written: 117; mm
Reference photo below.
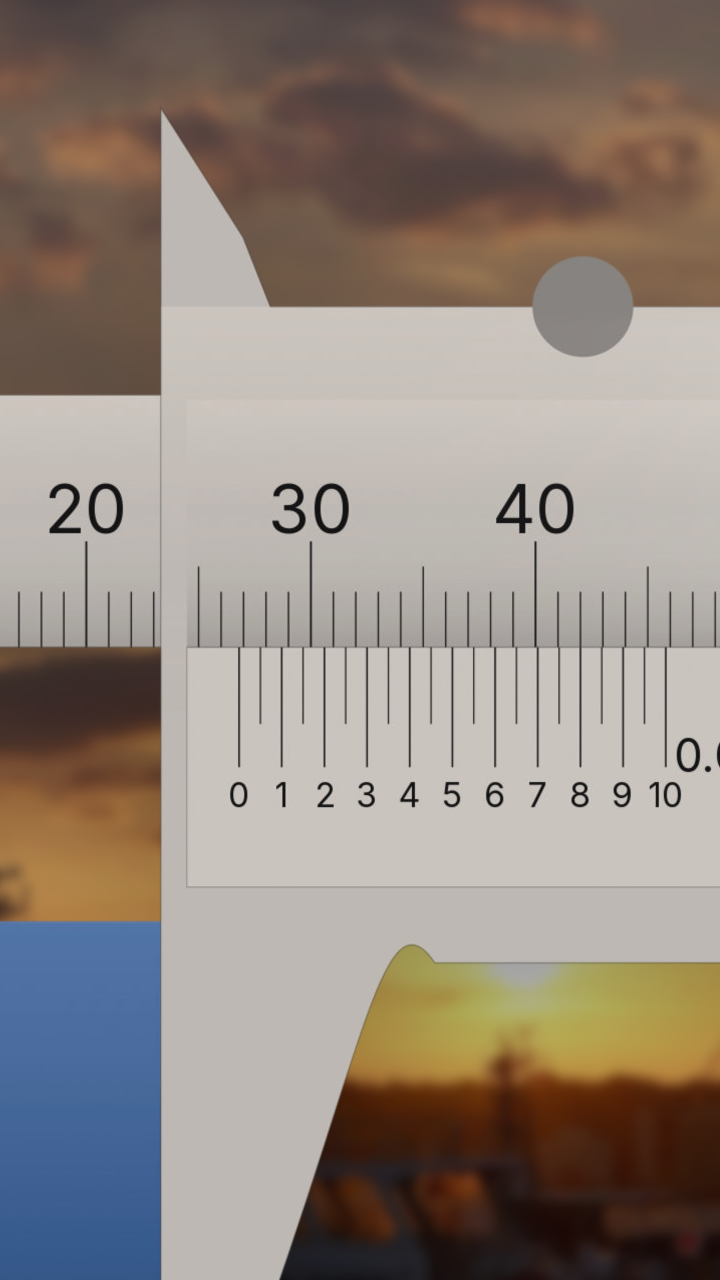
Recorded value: 26.8; mm
